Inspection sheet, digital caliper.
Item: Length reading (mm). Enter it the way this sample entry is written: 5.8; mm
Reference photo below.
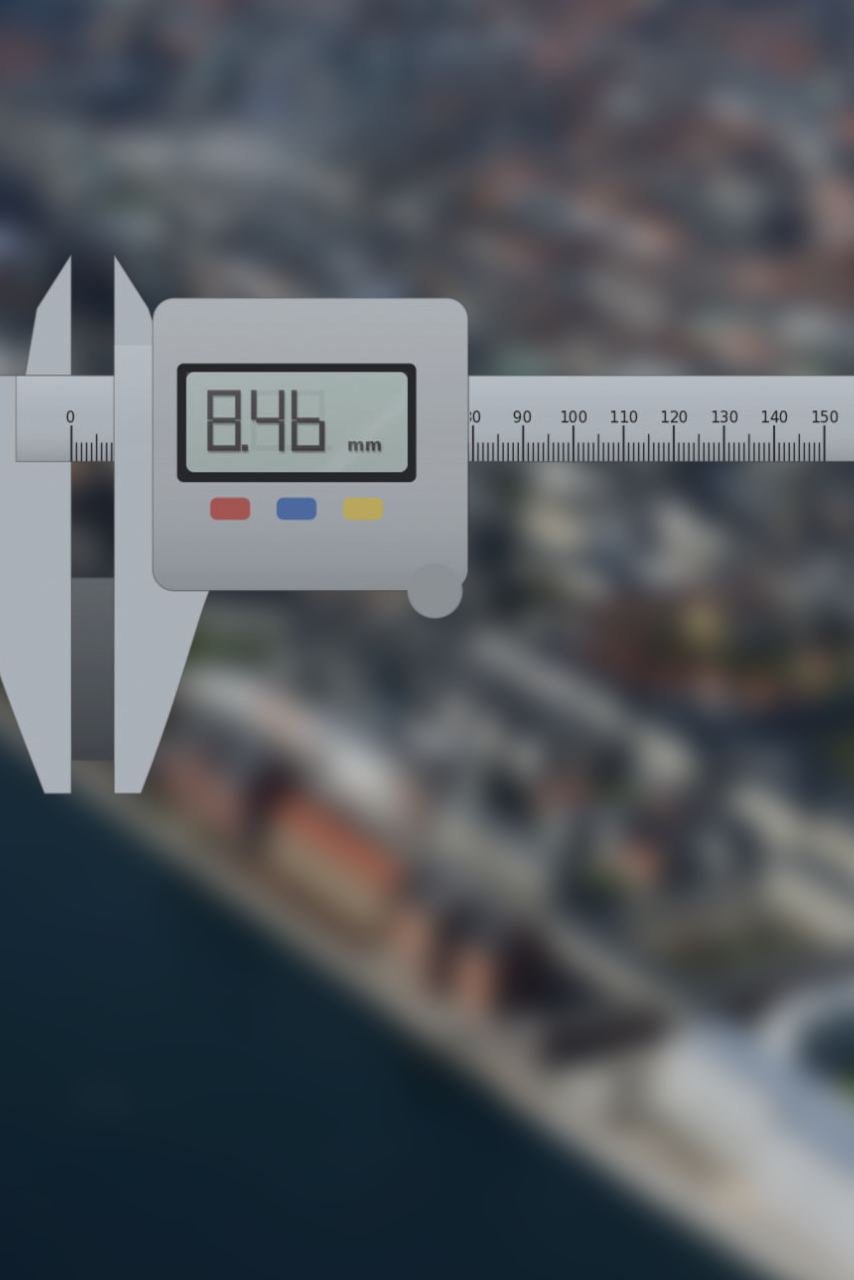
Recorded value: 8.46; mm
